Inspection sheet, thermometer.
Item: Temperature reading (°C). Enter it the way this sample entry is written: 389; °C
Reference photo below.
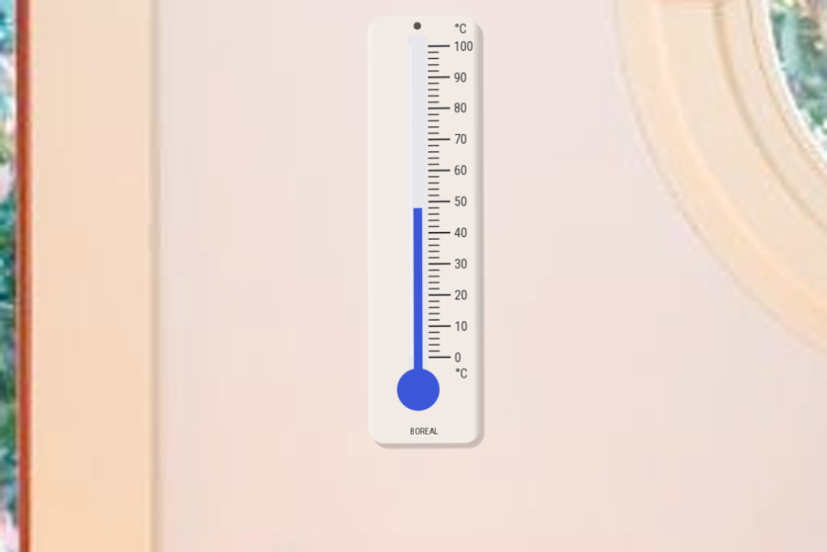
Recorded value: 48; °C
